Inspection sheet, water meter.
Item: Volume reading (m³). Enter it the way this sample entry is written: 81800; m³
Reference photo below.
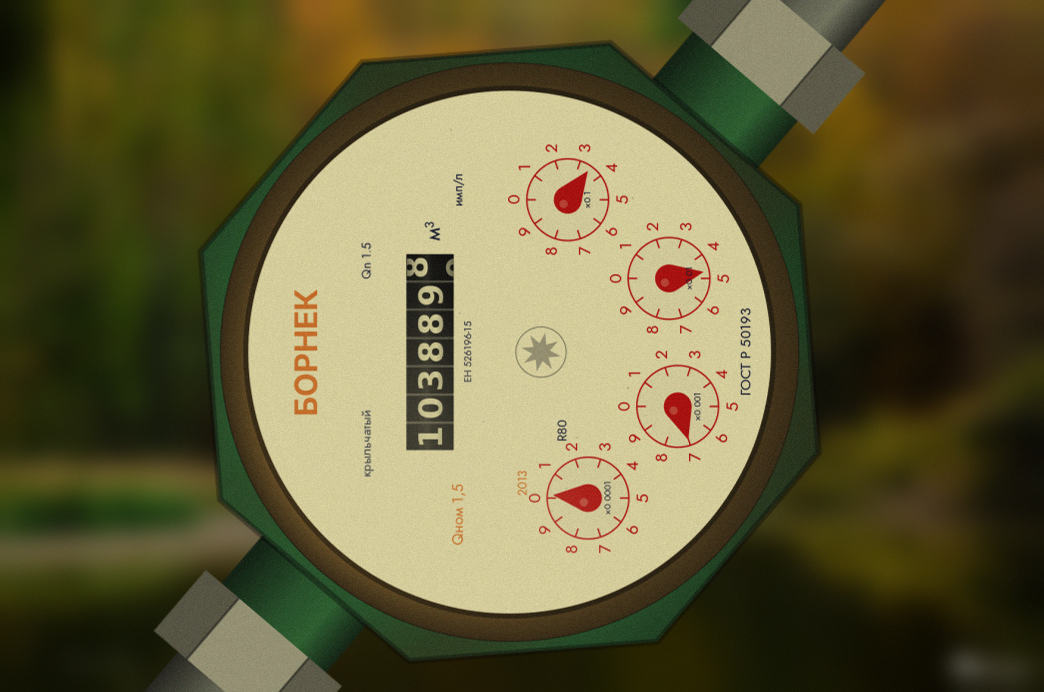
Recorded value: 1038898.3470; m³
